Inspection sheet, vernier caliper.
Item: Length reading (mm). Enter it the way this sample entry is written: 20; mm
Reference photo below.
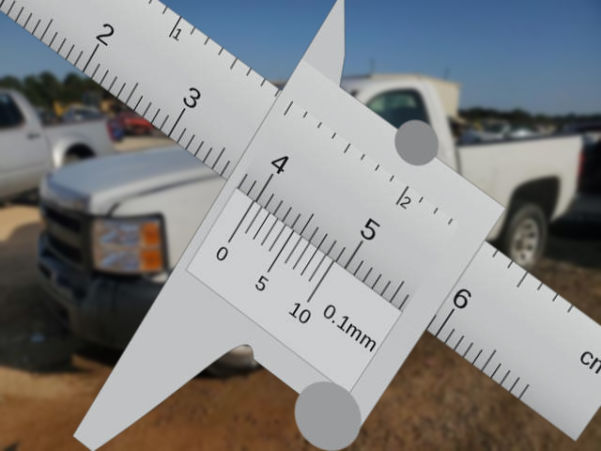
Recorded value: 39.8; mm
